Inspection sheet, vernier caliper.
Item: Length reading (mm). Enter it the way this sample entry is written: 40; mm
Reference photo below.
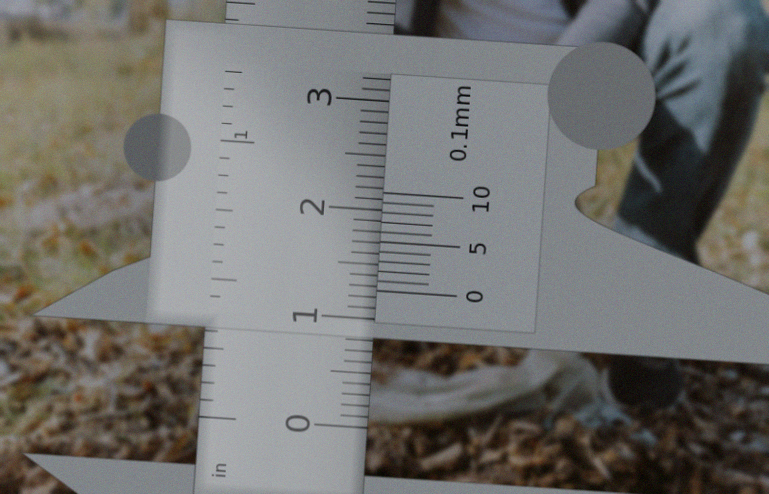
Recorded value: 12.6; mm
